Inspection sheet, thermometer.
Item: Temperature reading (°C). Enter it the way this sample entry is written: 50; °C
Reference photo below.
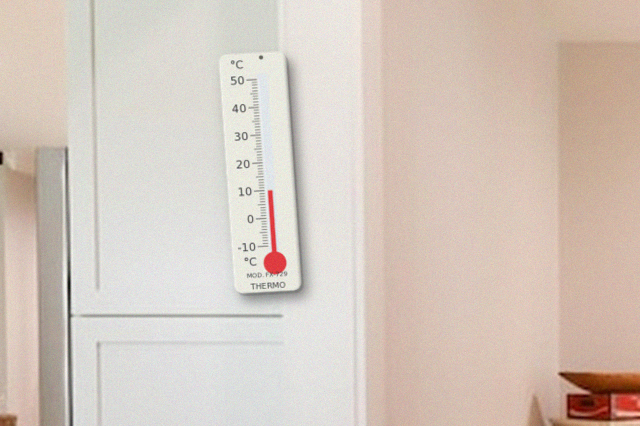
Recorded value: 10; °C
